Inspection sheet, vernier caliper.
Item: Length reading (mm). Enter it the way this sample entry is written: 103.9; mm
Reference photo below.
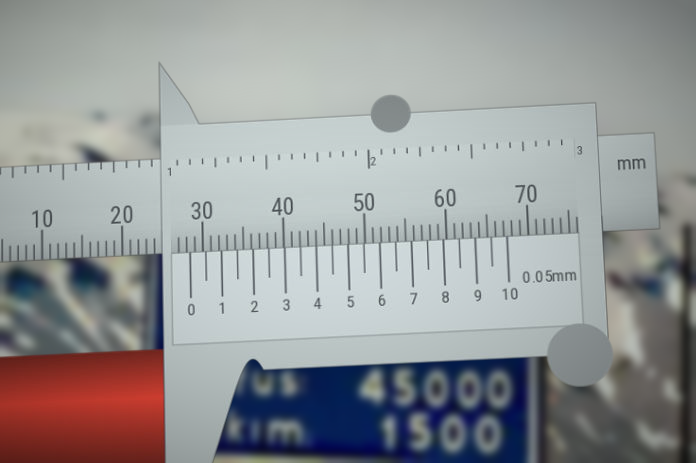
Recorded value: 28.4; mm
